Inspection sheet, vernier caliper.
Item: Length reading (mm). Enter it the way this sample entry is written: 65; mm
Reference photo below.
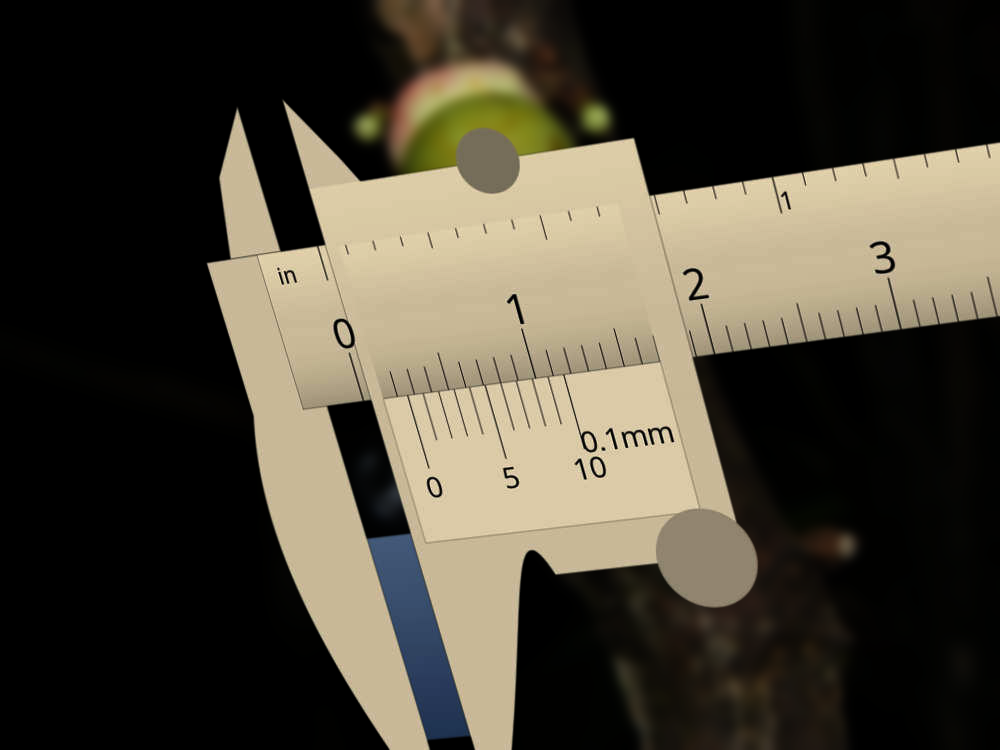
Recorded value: 2.6; mm
